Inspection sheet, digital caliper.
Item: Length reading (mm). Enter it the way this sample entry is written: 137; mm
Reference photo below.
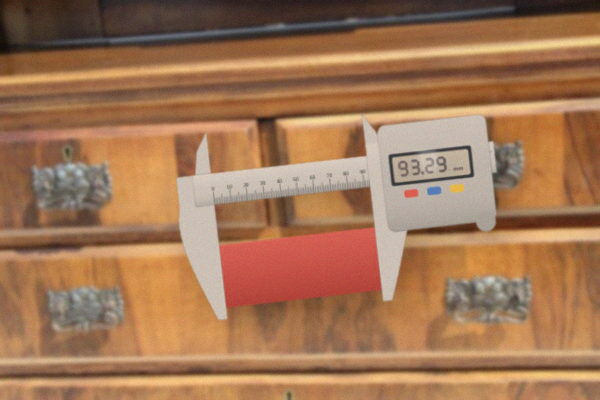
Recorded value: 93.29; mm
